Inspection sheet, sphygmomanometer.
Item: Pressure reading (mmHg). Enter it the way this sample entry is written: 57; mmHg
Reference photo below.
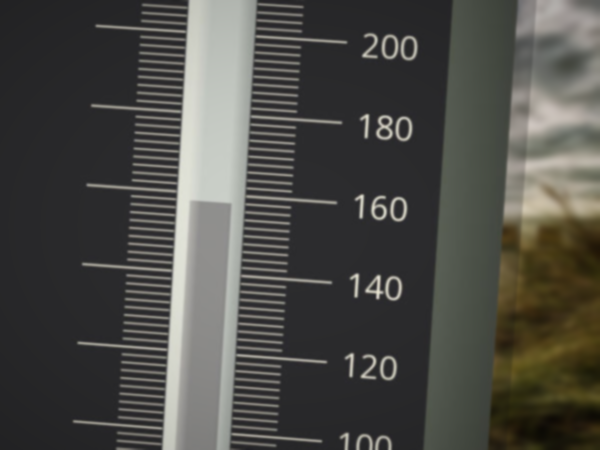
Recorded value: 158; mmHg
